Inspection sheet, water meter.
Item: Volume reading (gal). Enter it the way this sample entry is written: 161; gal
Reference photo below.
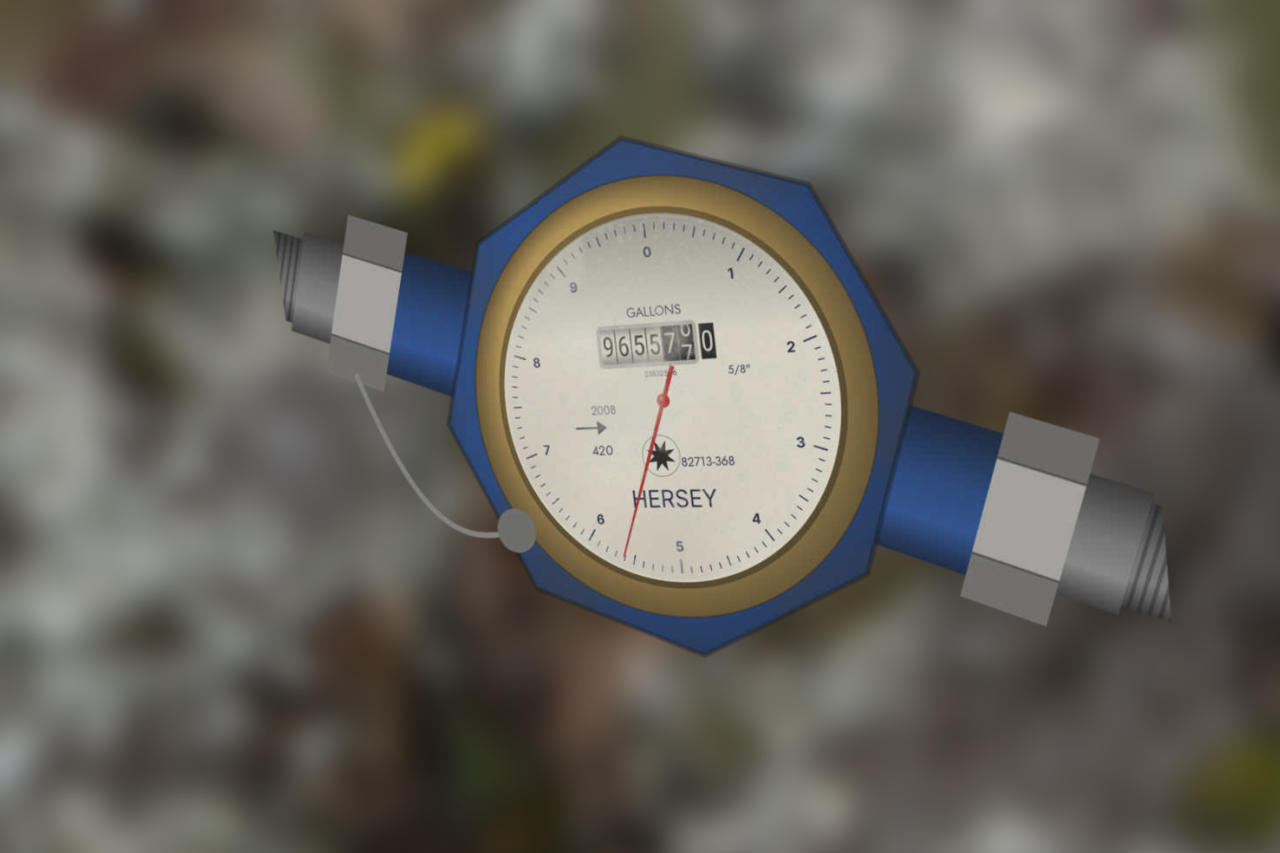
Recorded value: 9655765.6; gal
